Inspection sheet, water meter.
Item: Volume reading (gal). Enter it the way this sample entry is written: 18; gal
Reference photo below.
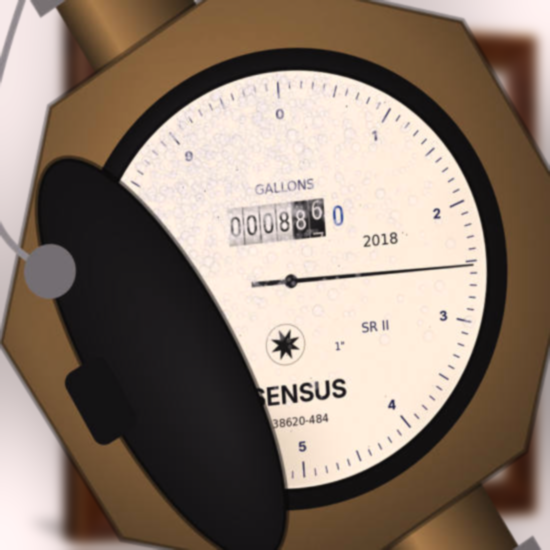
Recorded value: 8862.5; gal
